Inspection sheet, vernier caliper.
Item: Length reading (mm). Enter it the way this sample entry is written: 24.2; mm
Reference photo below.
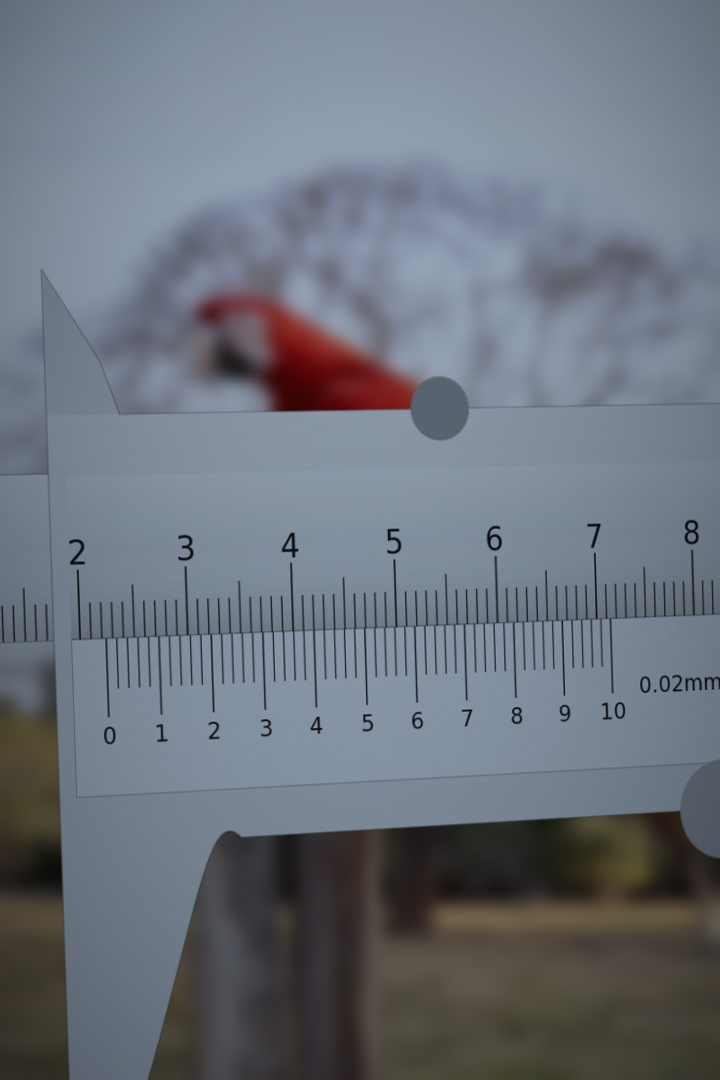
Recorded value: 22.4; mm
